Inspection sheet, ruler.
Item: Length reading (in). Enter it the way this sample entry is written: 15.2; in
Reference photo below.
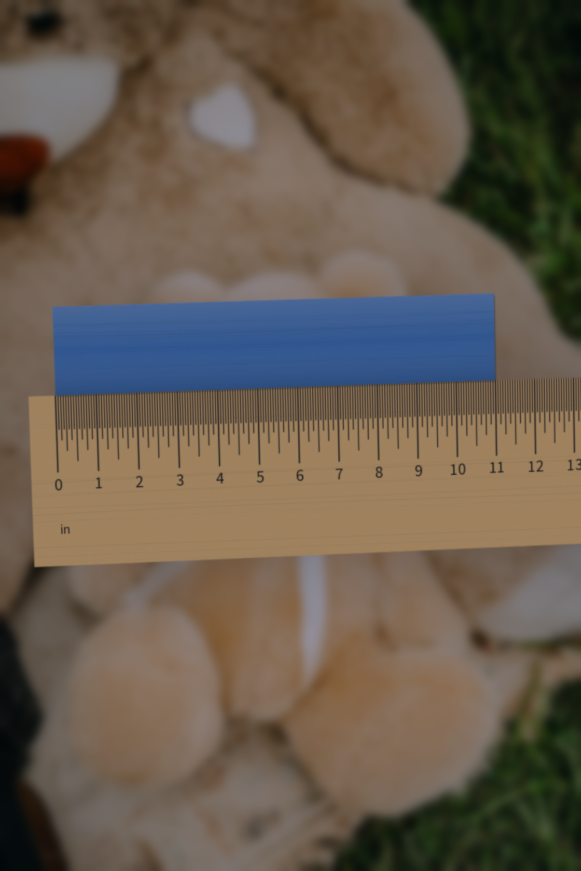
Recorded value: 11; in
